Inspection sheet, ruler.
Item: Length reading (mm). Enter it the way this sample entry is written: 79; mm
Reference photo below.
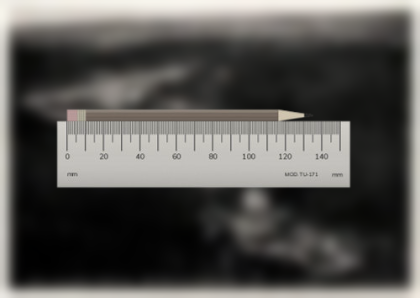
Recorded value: 135; mm
